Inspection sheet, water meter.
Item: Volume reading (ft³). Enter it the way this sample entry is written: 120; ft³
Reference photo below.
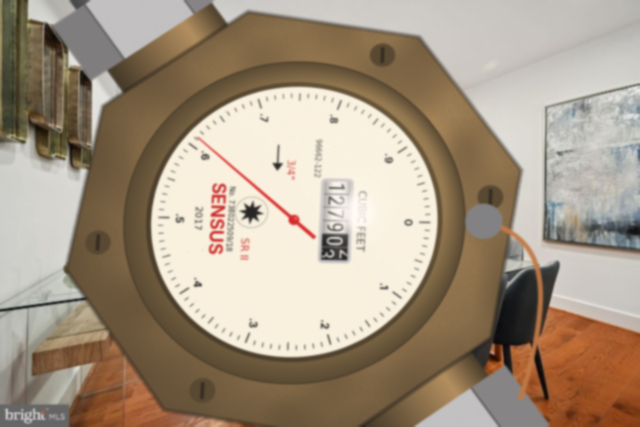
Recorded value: 127902.61; ft³
